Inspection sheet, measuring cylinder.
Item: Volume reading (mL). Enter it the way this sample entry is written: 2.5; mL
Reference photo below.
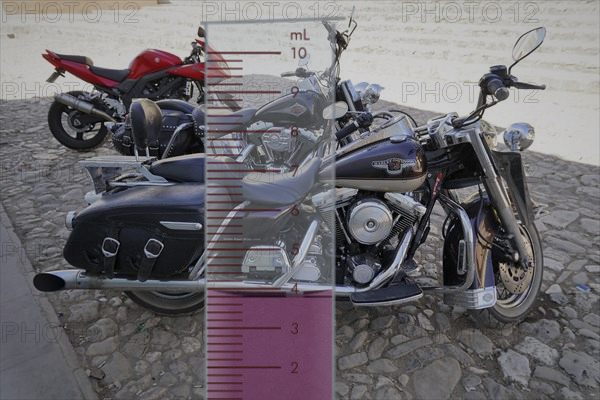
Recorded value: 3.8; mL
